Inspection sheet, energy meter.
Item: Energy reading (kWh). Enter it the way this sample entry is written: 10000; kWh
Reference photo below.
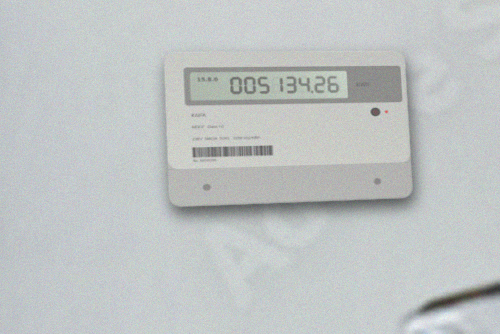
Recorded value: 5134.26; kWh
